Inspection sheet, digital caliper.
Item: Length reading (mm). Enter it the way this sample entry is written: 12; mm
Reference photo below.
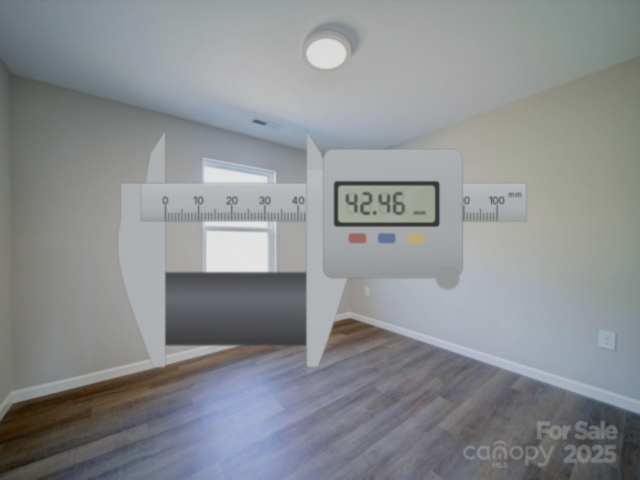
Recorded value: 42.46; mm
